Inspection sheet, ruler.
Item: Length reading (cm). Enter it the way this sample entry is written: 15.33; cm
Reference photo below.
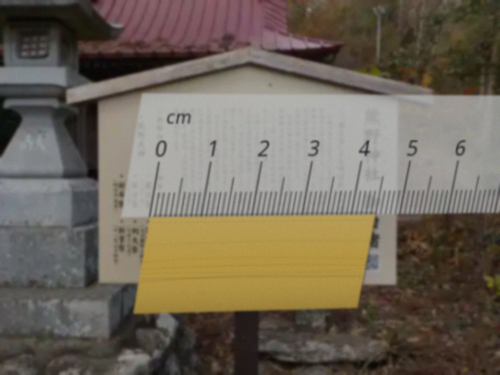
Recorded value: 4.5; cm
